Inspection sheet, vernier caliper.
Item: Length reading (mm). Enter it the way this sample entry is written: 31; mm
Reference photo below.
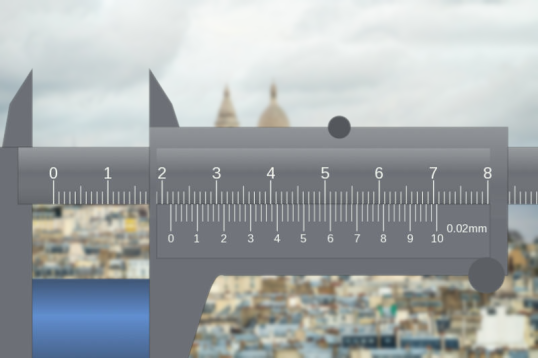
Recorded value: 21.6; mm
